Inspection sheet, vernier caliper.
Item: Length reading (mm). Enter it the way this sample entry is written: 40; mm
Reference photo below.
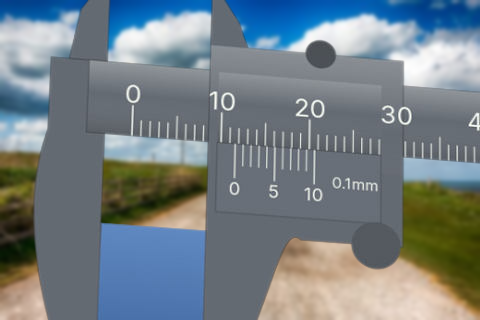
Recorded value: 11.6; mm
